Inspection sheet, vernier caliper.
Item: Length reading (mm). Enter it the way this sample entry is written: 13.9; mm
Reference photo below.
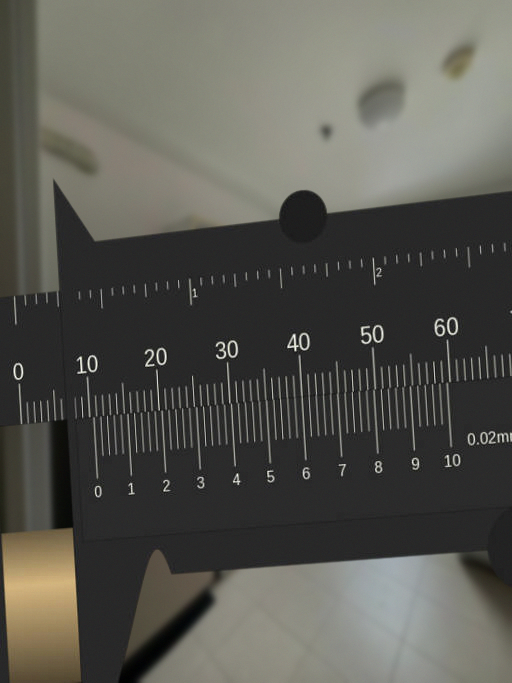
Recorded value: 10.6; mm
